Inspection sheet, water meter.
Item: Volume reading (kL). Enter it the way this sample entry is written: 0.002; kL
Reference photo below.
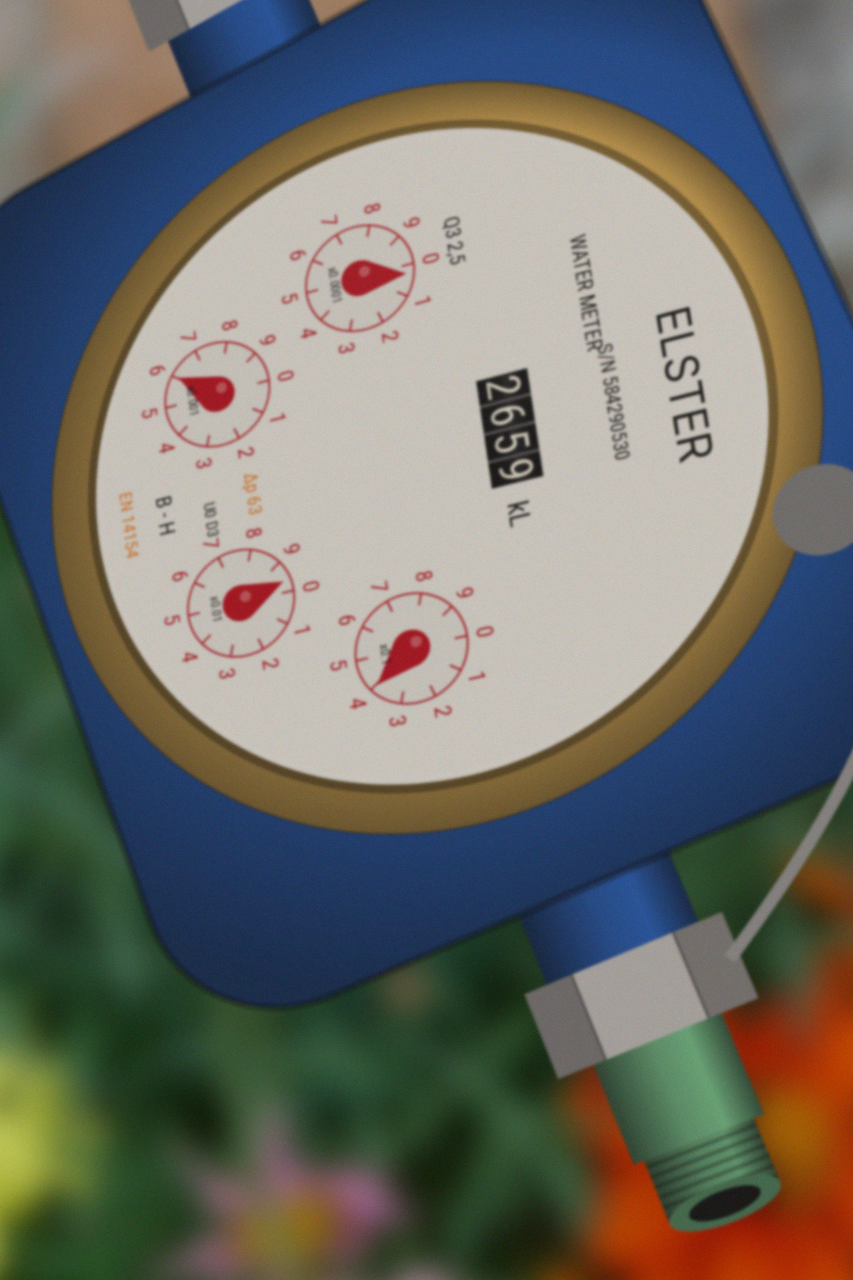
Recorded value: 2659.3960; kL
